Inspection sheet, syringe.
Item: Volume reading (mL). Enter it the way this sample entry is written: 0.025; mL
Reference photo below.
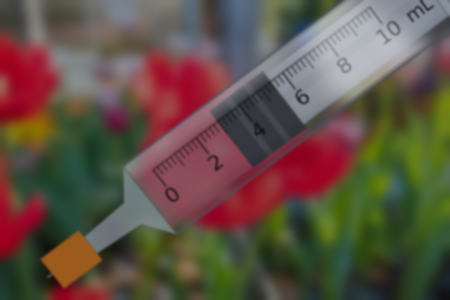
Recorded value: 3; mL
